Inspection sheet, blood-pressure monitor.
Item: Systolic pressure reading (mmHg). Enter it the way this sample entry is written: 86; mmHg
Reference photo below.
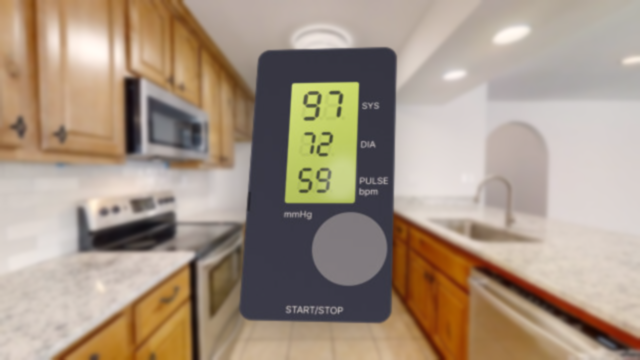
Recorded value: 97; mmHg
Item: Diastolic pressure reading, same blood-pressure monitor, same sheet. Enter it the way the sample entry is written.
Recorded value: 72; mmHg
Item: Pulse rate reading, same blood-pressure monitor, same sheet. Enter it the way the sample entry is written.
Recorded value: 59; bpm
